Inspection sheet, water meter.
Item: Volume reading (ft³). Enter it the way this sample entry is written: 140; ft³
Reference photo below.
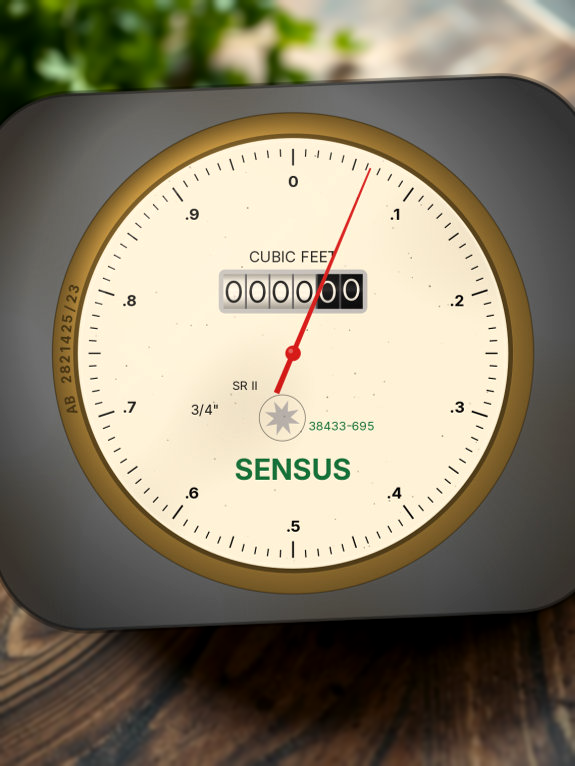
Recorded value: 0.06; ft³
